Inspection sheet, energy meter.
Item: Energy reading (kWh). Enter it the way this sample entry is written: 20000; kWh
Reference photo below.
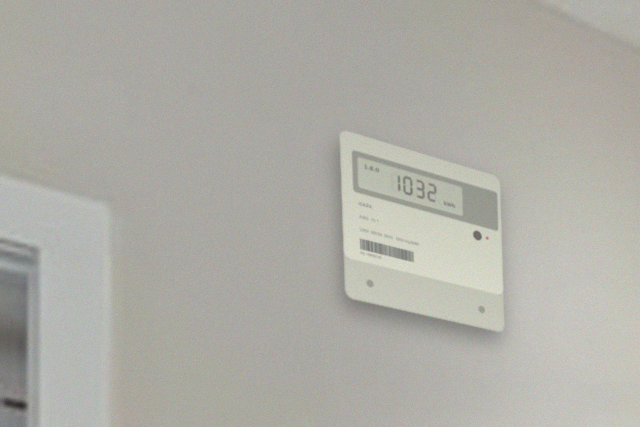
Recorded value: 1032; kWh
